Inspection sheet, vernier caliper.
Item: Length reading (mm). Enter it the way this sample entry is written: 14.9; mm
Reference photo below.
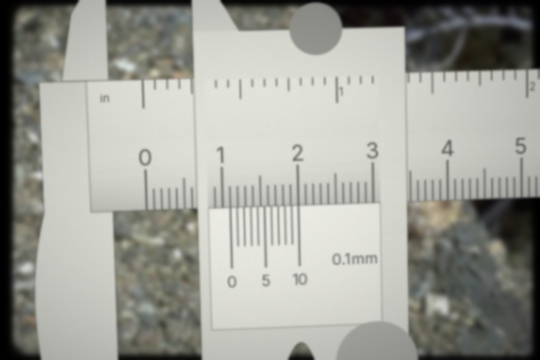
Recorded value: 11.0; mm
